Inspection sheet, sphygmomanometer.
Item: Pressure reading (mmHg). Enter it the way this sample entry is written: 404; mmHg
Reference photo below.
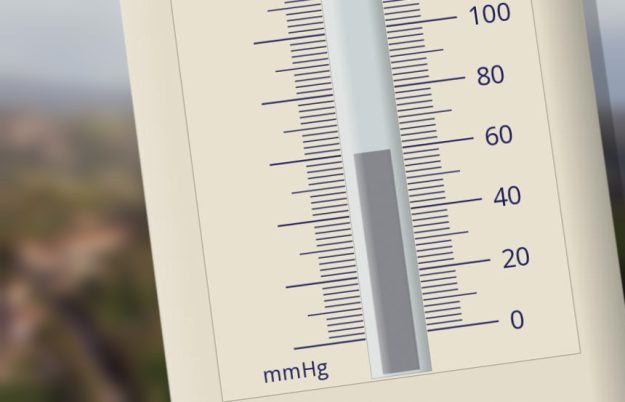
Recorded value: 60; mmHg
